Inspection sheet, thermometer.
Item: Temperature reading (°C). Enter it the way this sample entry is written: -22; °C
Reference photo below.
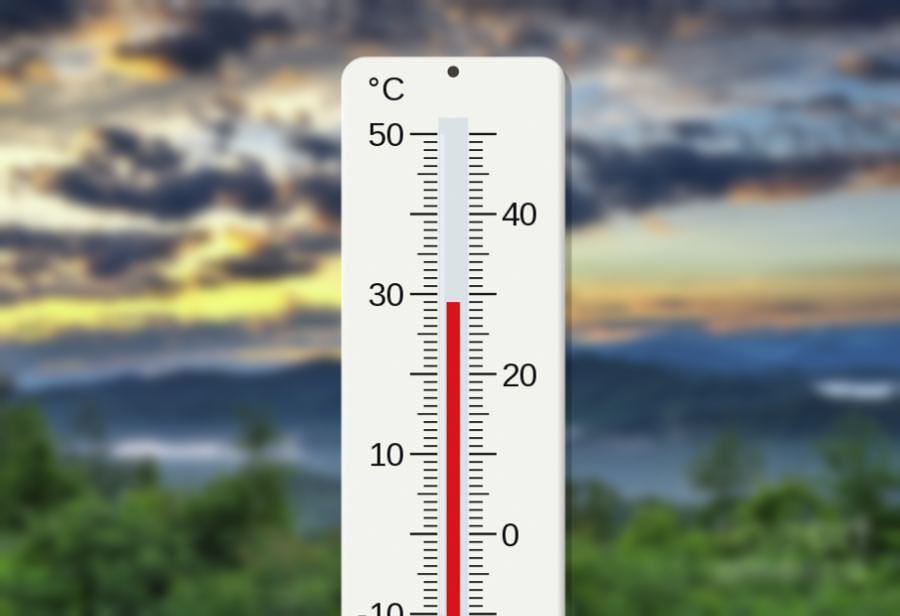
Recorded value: 29; °C
